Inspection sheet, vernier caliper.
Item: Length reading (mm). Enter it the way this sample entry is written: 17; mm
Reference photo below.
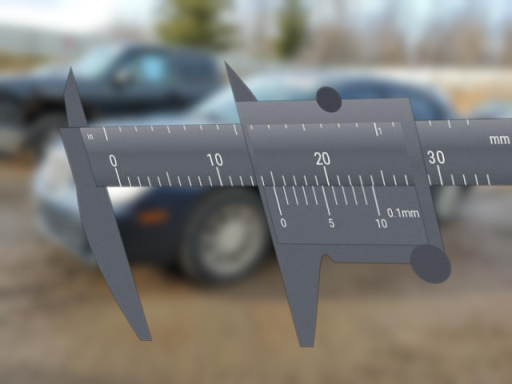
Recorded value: 14.9; mm
